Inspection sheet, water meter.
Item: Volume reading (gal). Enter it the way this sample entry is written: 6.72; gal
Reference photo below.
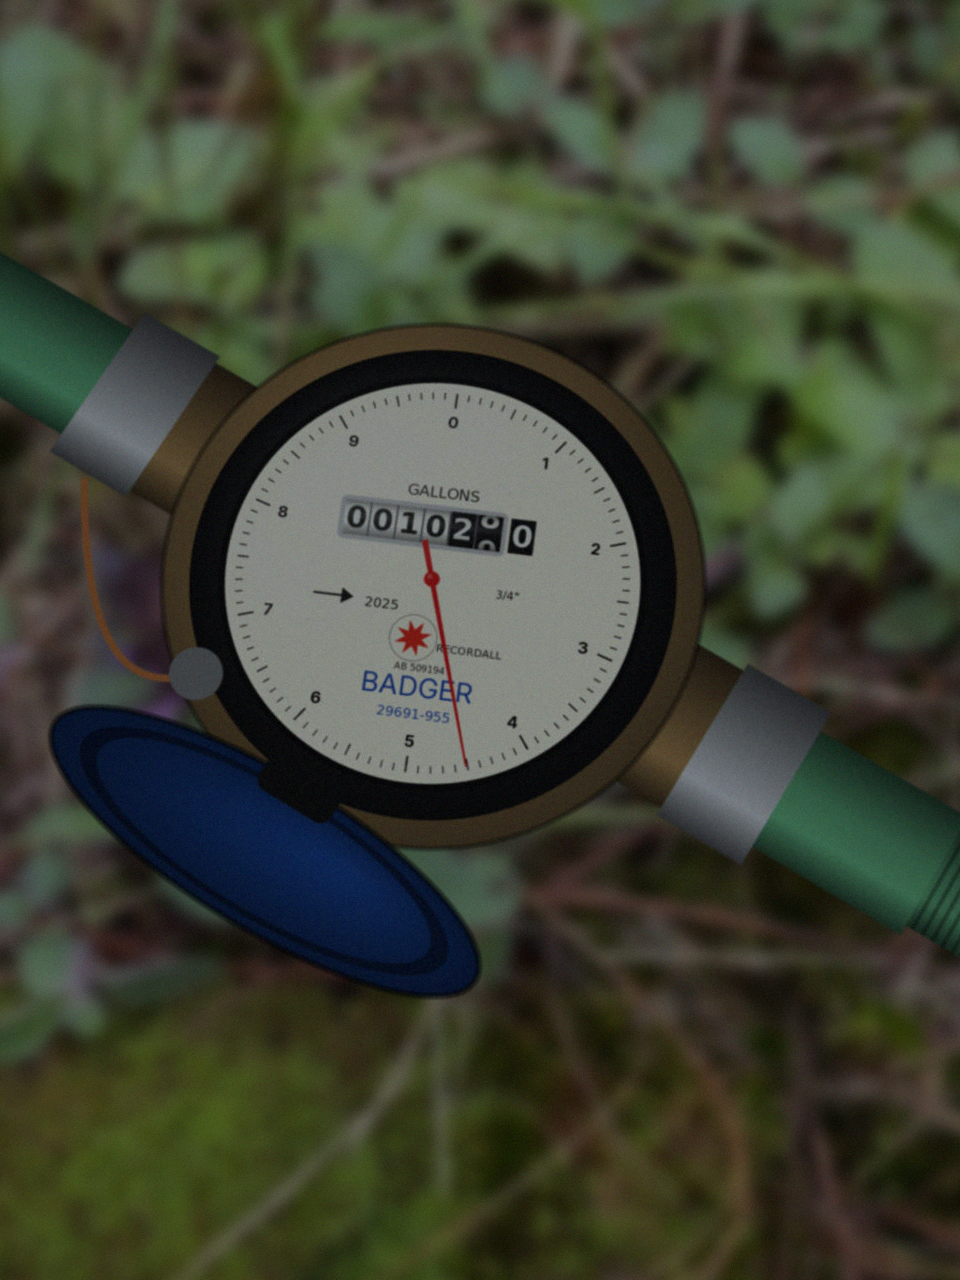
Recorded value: 10284.5; gal
